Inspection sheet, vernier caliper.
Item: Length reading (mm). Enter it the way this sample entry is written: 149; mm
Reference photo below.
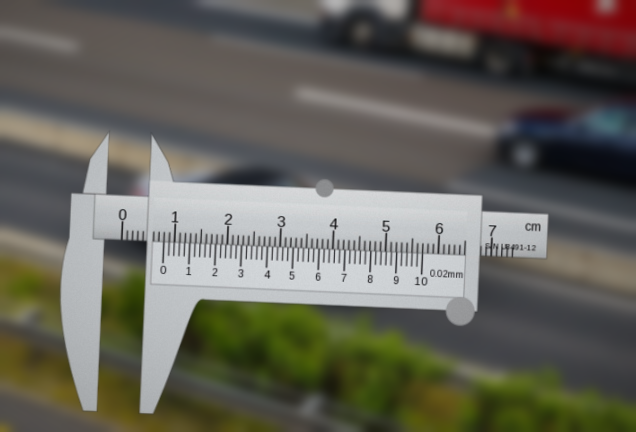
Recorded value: 8.0; mm
